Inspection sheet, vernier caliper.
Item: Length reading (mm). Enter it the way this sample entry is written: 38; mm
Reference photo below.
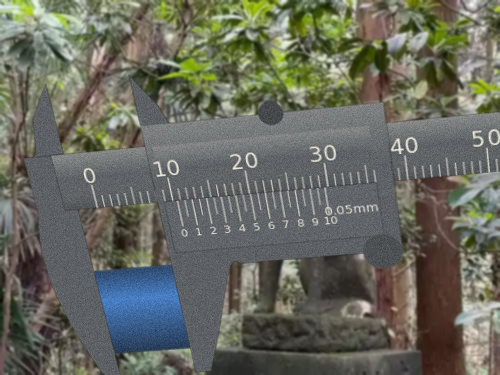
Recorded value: 10.6; mm
